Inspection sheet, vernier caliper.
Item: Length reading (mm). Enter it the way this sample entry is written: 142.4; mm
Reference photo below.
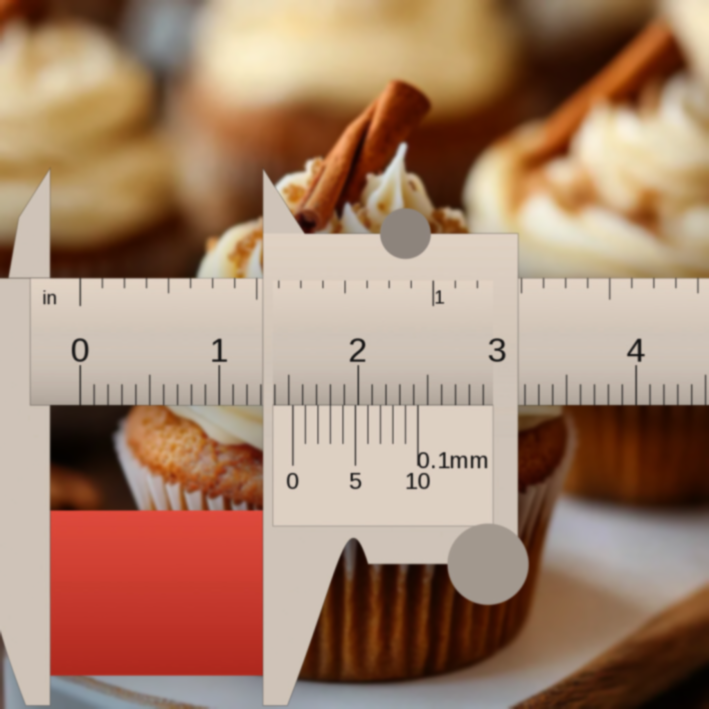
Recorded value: 15.3; mm
